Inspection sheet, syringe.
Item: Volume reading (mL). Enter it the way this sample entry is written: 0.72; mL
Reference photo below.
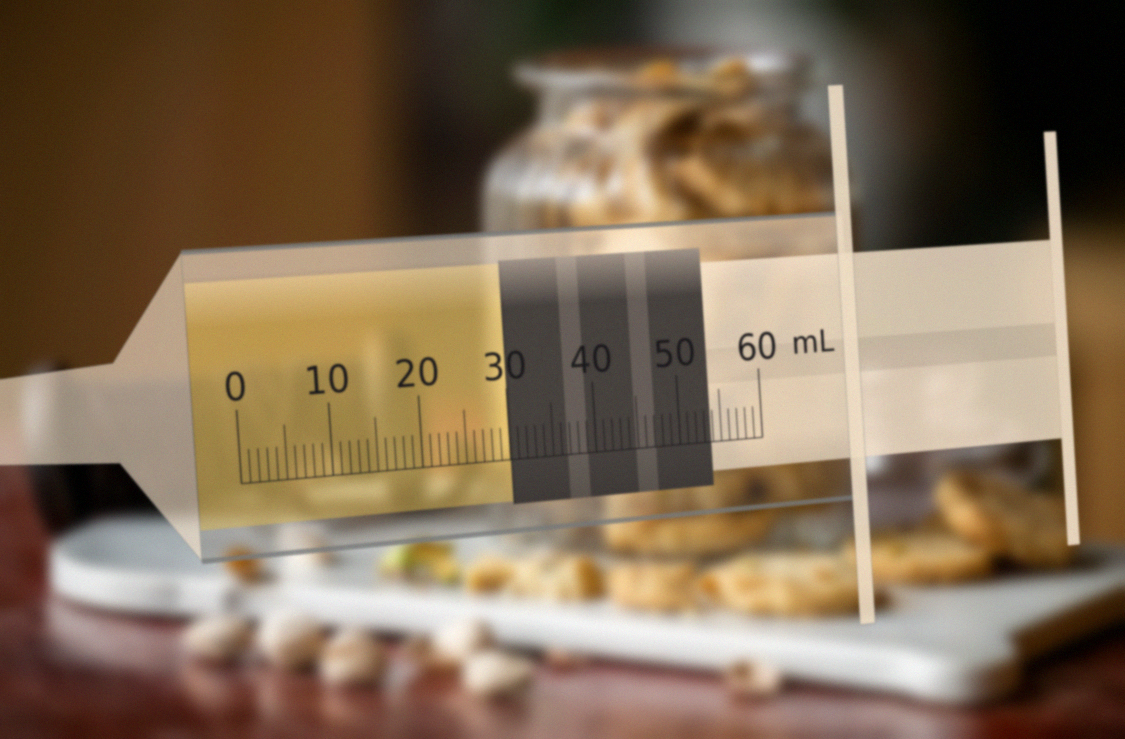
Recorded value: 30; mL
